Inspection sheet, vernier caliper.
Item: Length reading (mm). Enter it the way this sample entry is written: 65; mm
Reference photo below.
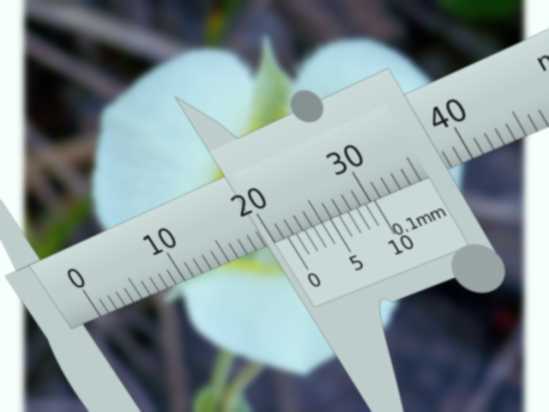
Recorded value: 21.4; mm
